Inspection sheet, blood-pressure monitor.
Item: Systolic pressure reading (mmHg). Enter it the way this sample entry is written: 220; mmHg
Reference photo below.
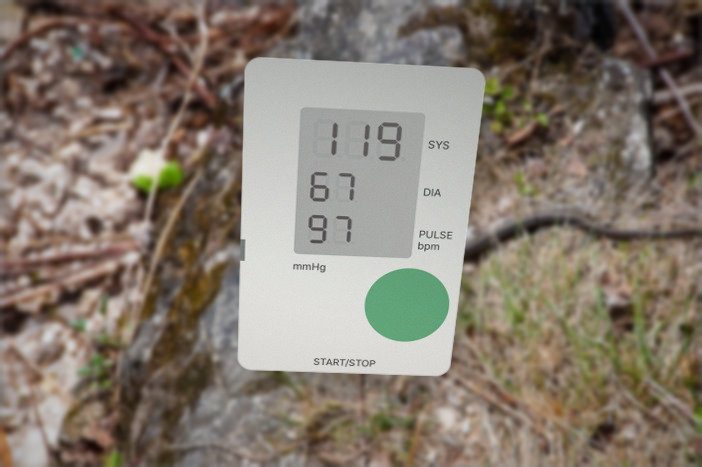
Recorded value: 119; mmHg
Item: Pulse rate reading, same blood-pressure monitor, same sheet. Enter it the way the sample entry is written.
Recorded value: 97; bpm
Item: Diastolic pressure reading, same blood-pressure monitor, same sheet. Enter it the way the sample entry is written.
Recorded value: 67; mmHg
